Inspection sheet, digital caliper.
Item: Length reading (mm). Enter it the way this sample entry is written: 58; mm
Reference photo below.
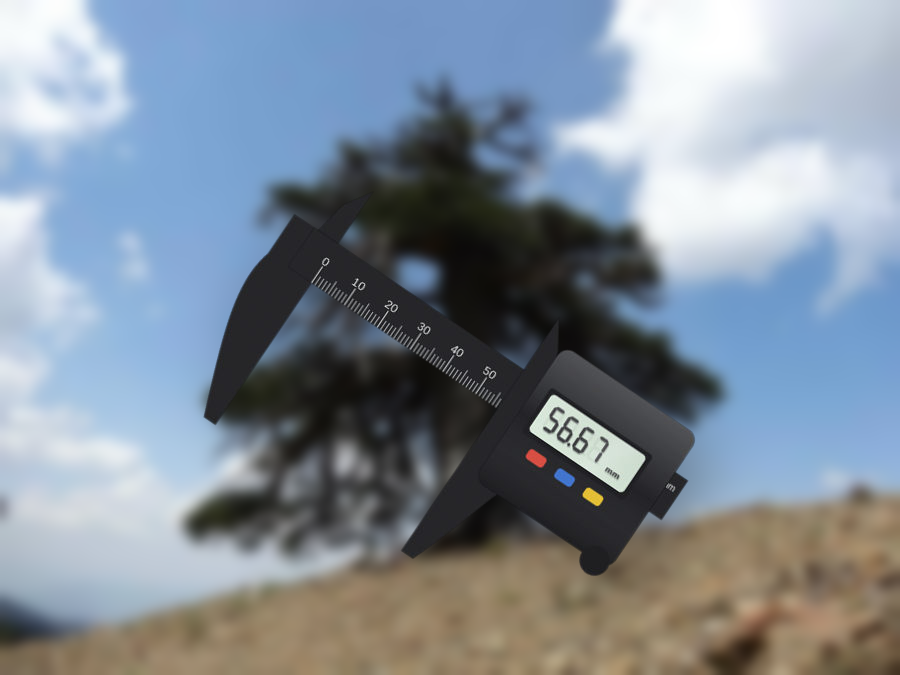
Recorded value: 56.67; mm
